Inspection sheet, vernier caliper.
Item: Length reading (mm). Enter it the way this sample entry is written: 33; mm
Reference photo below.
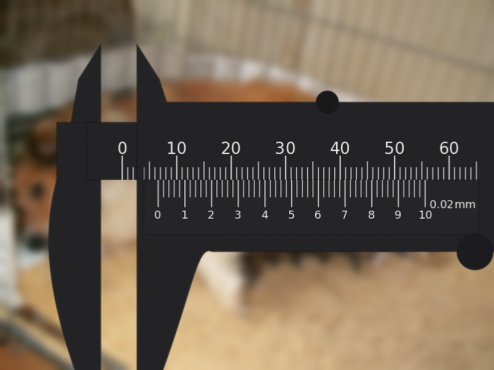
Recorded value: 6.6; mm
